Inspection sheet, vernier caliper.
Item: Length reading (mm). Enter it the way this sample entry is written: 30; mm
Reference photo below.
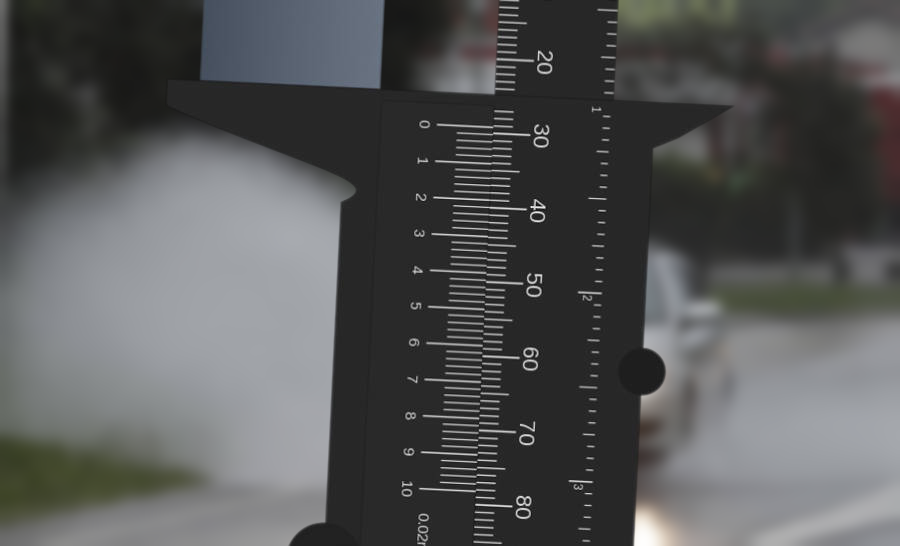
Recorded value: 29.2; mm
